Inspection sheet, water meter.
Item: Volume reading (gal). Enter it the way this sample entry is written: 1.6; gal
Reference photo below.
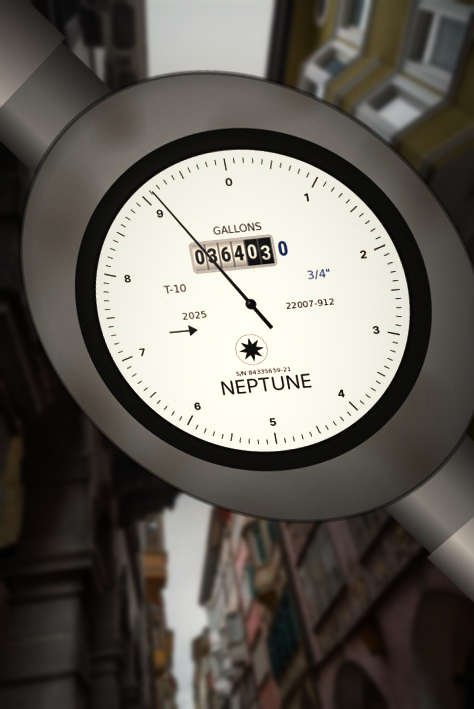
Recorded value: 364029.1; gal
